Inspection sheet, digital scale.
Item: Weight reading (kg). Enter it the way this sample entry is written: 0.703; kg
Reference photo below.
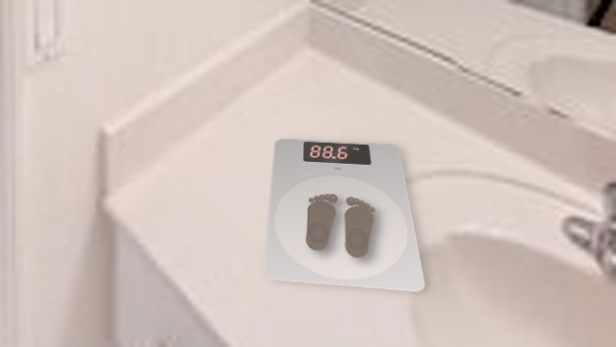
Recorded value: 88.6; kg
